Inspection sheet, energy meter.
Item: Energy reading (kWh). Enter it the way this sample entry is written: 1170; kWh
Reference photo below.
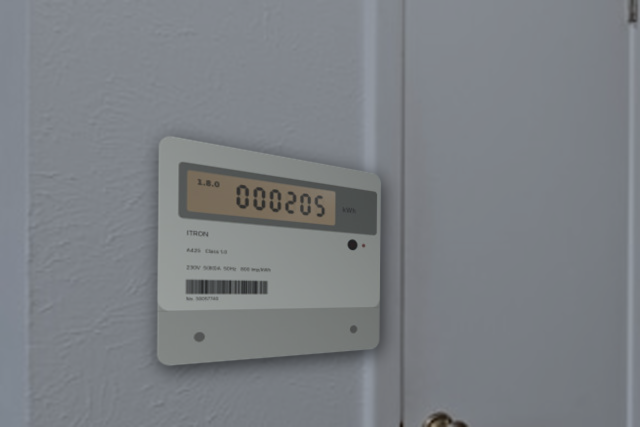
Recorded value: 205; kWh
